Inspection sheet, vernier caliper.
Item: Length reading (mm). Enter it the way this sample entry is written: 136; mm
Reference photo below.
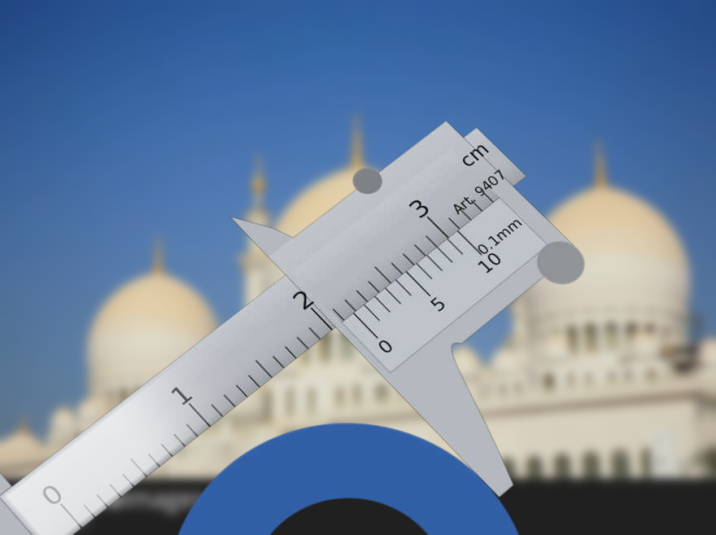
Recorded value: 21.8; mm
